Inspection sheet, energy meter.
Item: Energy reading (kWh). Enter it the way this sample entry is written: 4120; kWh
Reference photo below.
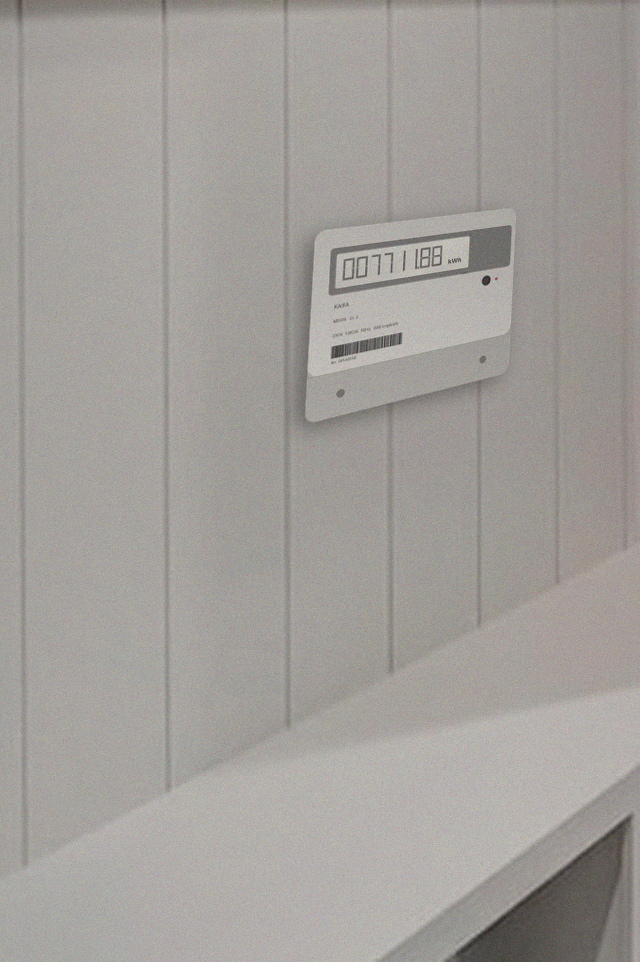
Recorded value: 7711.88; kWh
